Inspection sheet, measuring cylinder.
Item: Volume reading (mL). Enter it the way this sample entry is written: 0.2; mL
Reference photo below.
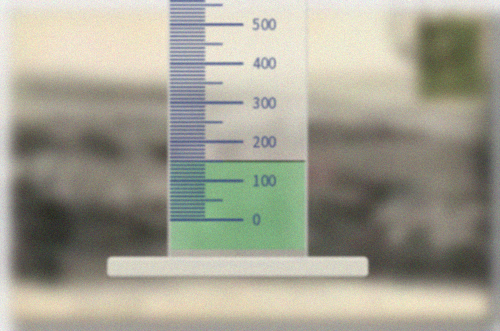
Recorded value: 150; mL
